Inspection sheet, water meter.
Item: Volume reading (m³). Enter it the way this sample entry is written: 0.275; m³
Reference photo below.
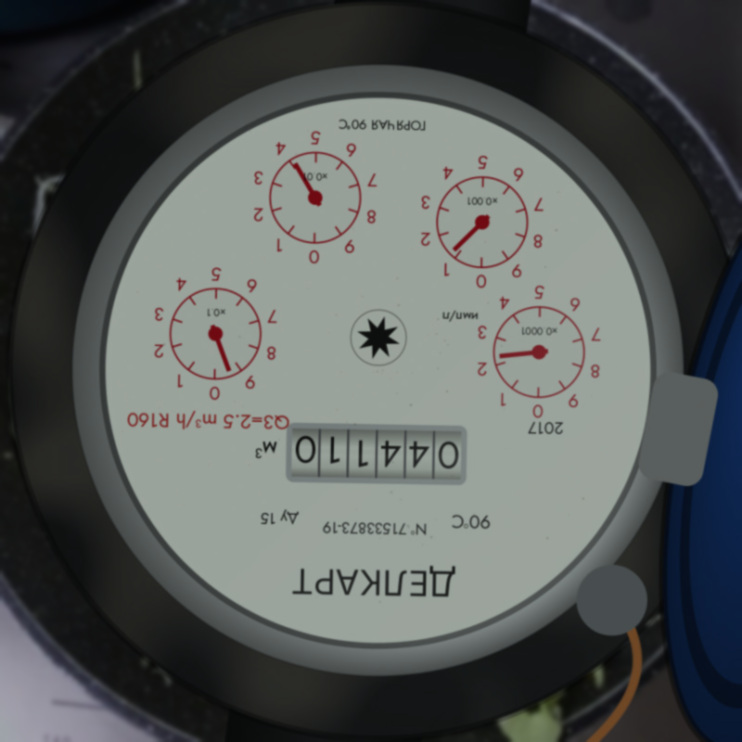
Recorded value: 44109.9412; m³
